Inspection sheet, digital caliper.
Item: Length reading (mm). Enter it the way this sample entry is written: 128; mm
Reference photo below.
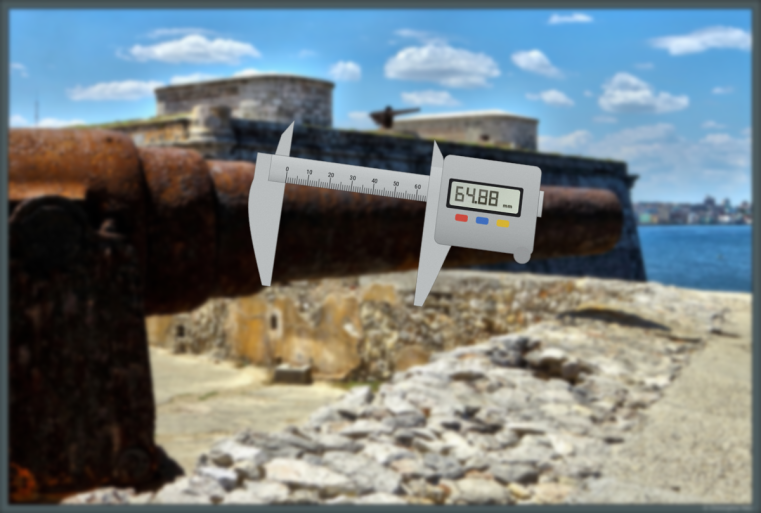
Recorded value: 64.88; mm
